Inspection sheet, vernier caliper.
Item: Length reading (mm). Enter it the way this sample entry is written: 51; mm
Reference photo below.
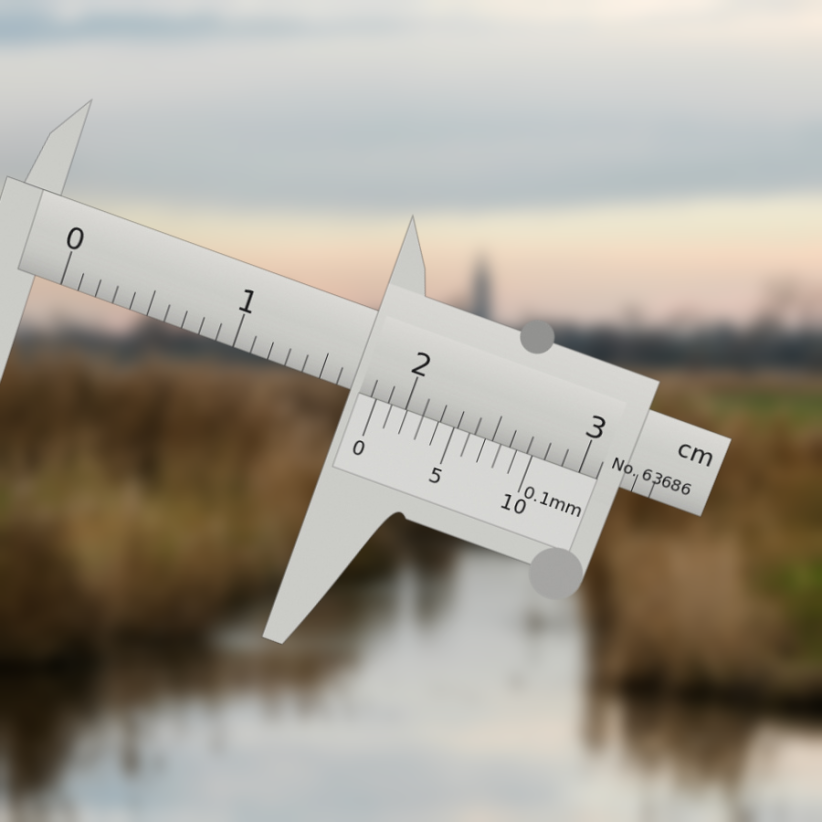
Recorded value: 18.3; mm
